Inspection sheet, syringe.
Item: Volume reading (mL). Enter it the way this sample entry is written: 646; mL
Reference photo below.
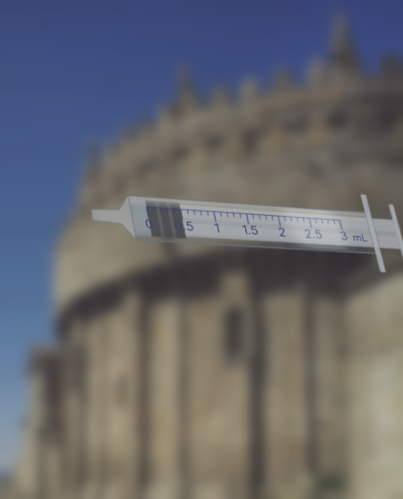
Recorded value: 0; mL
